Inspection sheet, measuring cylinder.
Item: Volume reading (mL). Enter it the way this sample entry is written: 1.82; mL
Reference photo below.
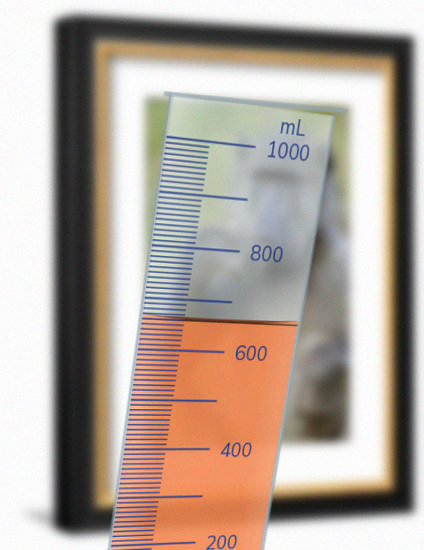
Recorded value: 660; mL
